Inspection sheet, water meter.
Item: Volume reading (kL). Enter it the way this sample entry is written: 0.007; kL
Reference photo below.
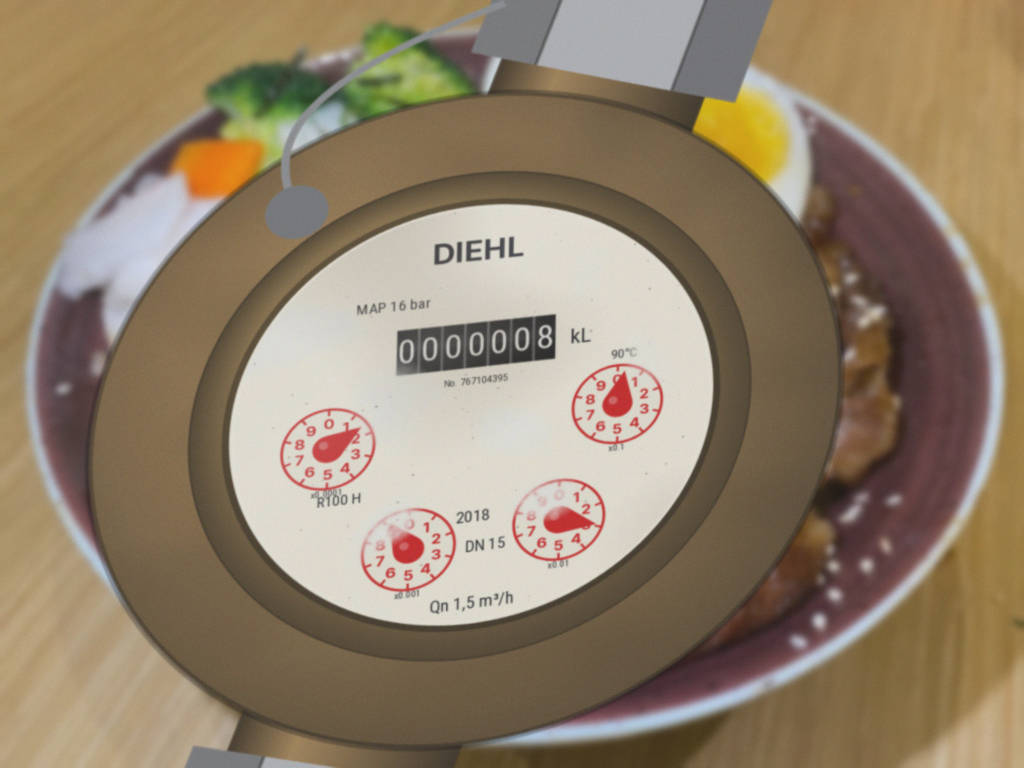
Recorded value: 8.0291; kL
